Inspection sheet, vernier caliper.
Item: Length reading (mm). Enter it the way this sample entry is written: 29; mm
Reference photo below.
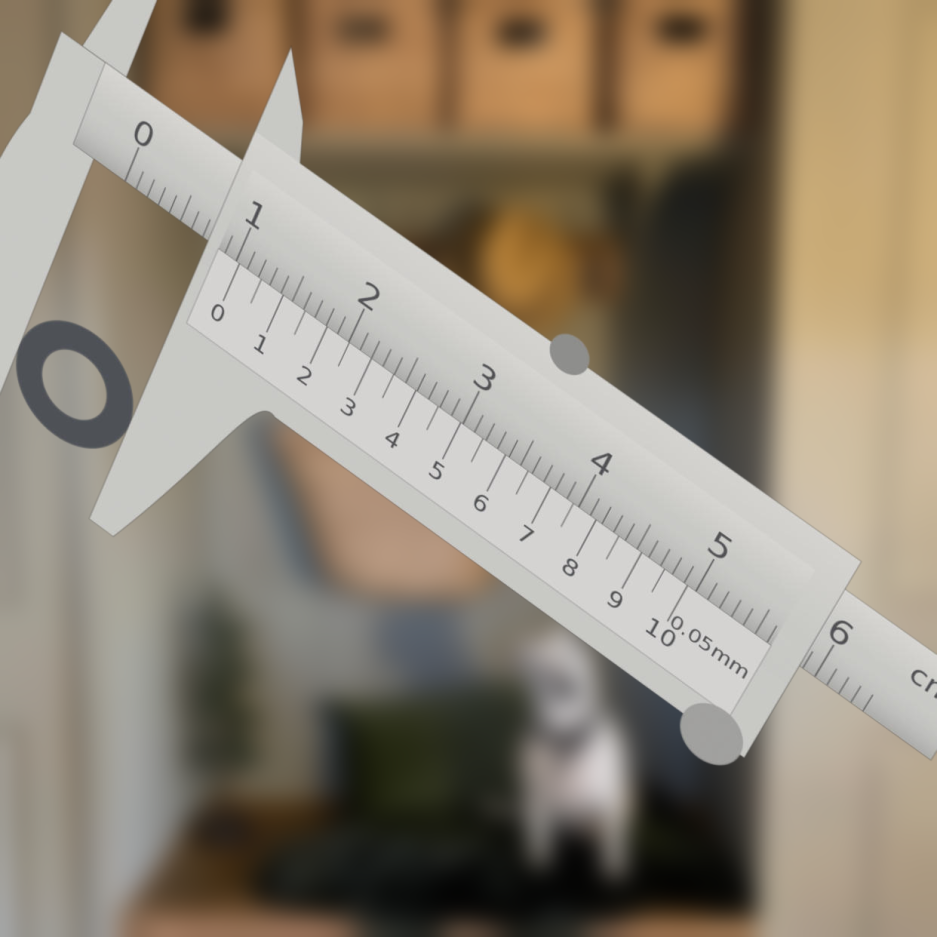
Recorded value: 10.3; mm
